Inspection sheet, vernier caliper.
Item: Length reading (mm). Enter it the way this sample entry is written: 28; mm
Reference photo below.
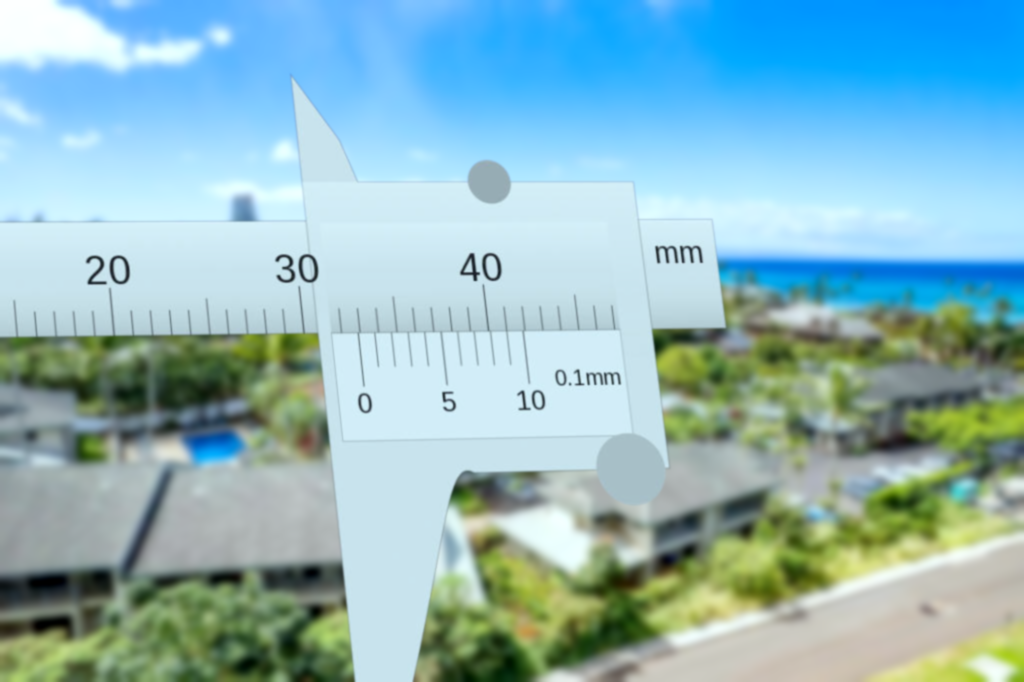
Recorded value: 32.9; mm
